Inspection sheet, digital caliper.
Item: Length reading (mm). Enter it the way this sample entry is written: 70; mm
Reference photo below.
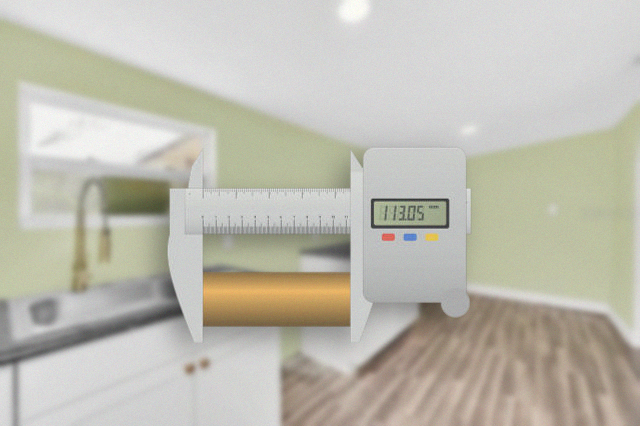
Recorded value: 113.05; mm
